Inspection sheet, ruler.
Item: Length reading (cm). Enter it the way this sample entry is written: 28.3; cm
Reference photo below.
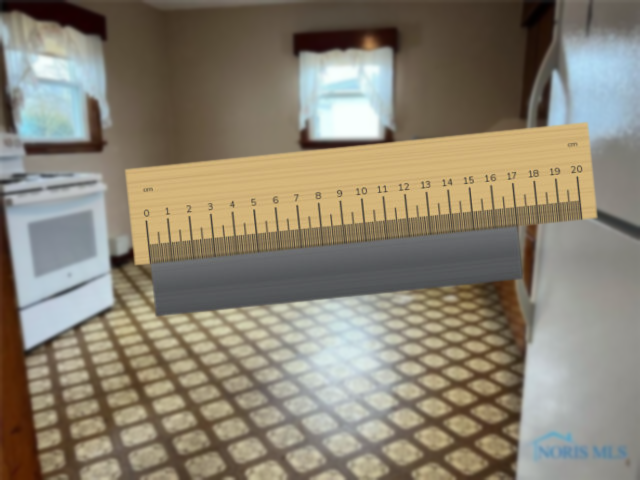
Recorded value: 17; cm
